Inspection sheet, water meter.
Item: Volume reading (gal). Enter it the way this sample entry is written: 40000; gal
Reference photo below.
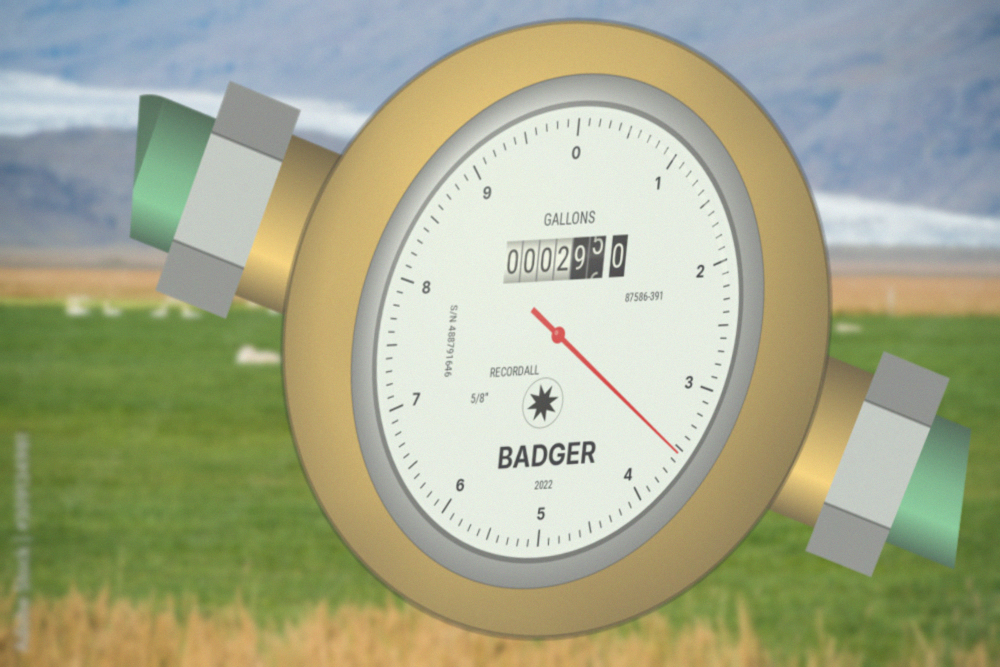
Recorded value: 2953.5; gal
